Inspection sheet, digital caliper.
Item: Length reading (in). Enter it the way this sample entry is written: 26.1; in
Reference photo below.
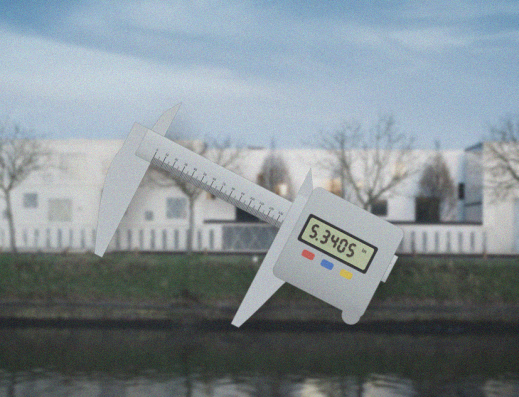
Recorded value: 5.3405; in
